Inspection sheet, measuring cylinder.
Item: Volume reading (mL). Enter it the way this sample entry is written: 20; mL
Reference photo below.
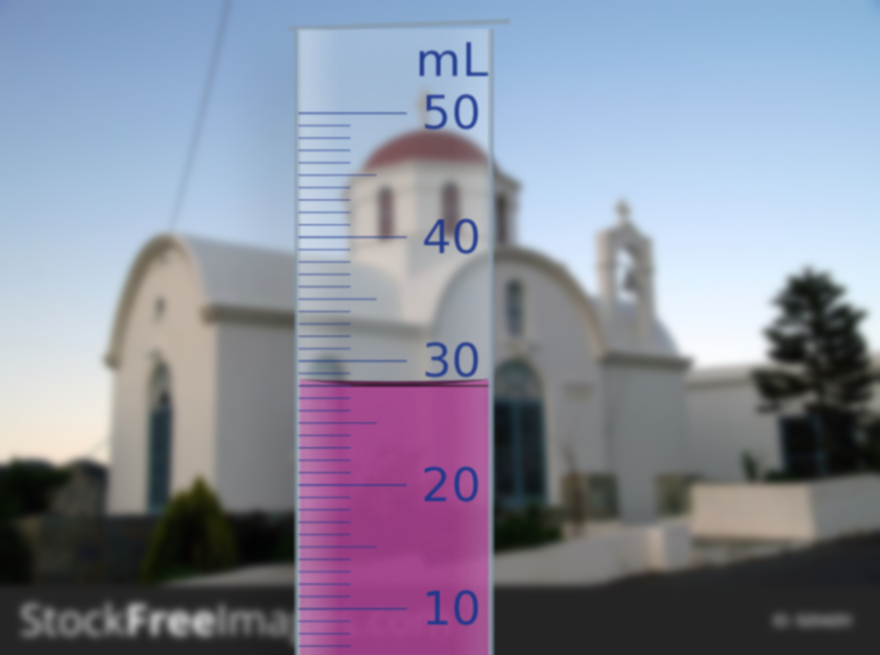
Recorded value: 28; mL
